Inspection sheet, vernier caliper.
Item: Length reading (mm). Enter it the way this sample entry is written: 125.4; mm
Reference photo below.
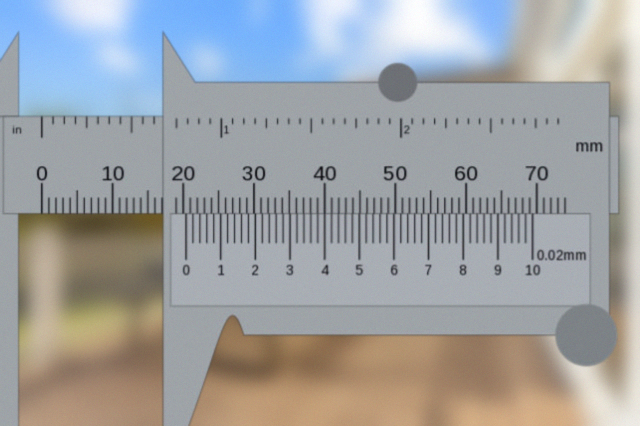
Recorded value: 20.4; mm
